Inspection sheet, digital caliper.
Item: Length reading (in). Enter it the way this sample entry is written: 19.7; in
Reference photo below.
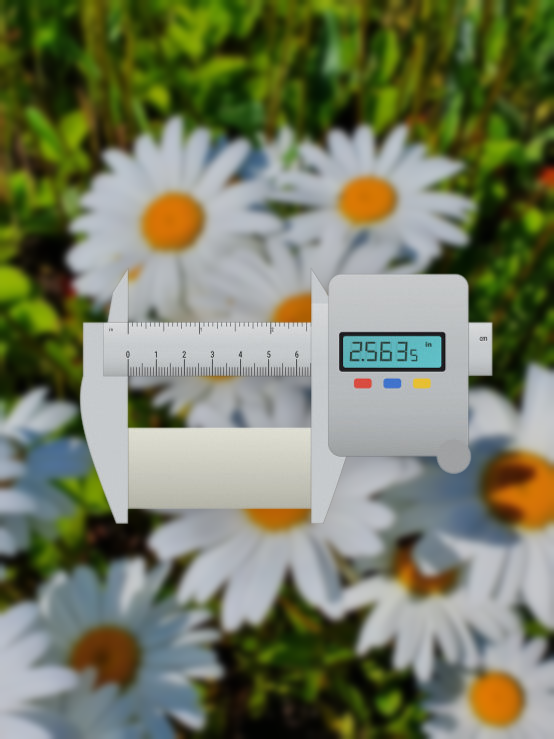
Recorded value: 2.5635; in
